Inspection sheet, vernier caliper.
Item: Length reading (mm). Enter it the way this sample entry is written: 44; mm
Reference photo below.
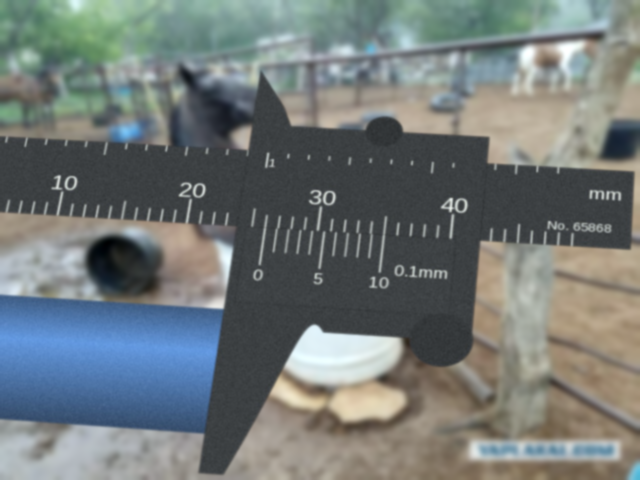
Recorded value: 26.0; mm
